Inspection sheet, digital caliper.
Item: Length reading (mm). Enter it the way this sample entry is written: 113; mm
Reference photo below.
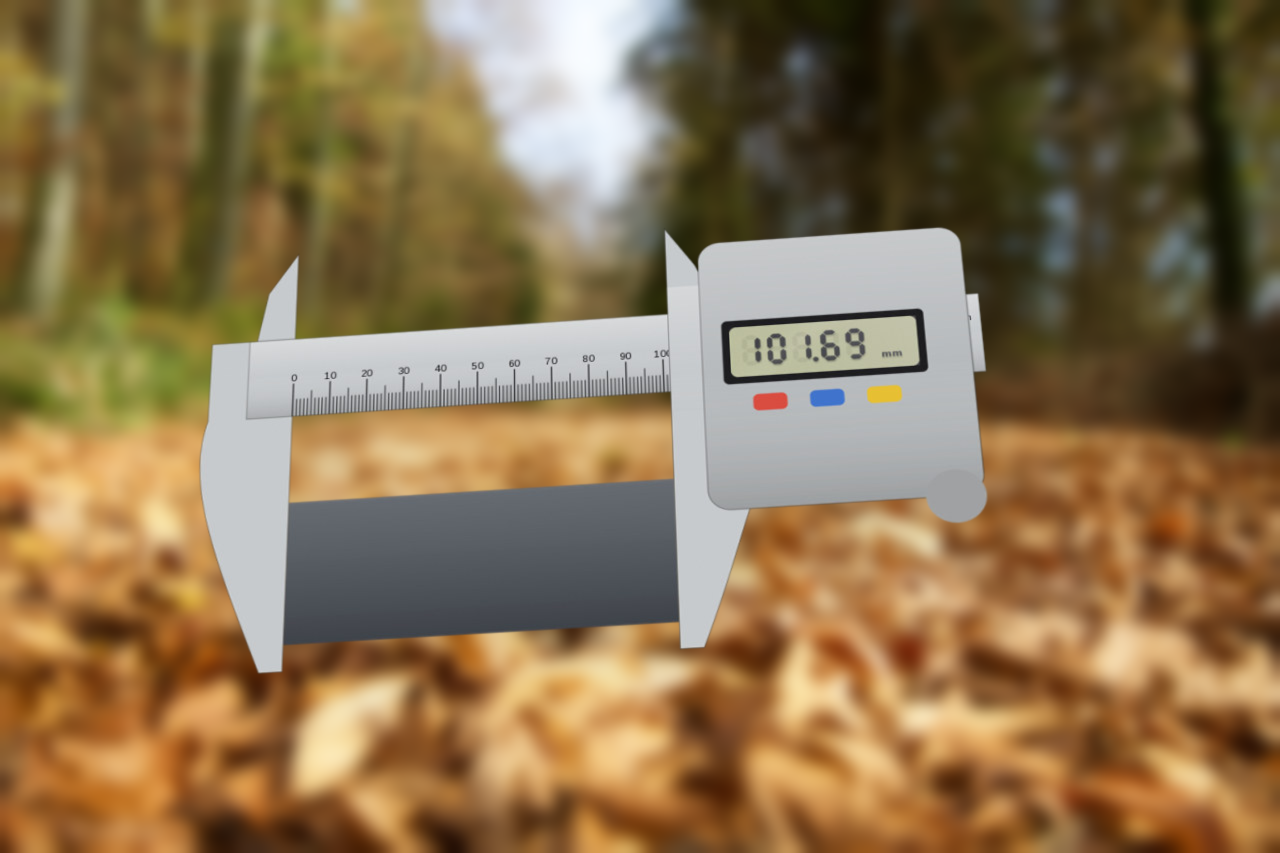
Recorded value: 101.69; mm
